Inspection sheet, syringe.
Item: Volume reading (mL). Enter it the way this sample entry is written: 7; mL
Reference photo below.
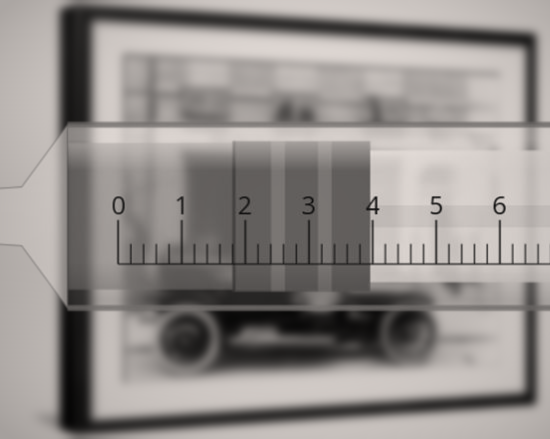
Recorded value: 1.8; mL
